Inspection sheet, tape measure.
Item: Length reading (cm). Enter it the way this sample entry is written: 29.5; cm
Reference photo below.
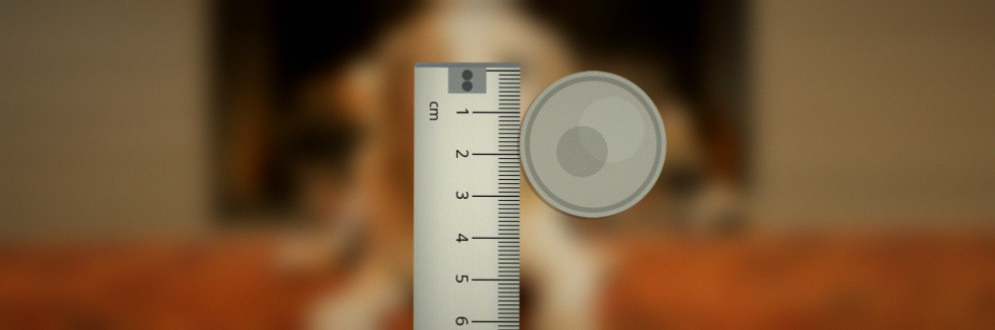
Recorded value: 3.5; cm
